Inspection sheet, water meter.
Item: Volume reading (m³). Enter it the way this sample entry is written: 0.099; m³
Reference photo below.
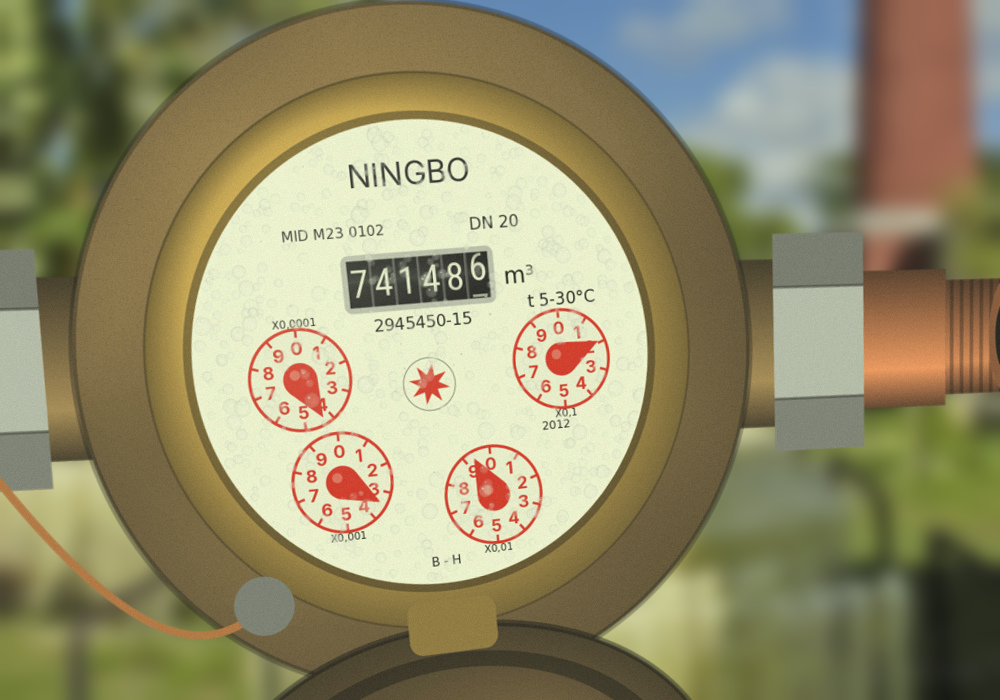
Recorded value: 741486.1934; m³
